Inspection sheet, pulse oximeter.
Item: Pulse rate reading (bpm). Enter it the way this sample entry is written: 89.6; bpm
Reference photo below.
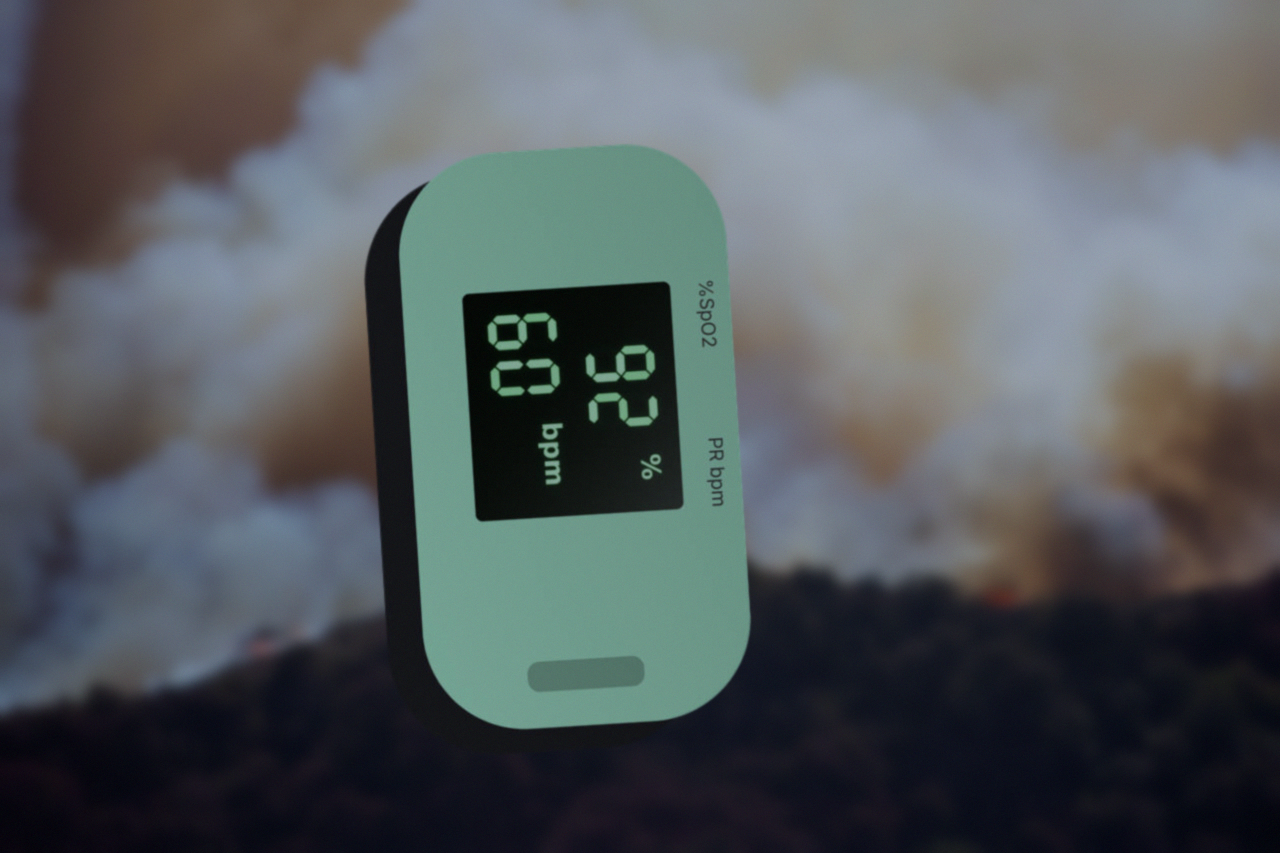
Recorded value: 60; bpm
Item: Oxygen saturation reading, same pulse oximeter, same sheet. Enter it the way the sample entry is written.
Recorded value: 92; %
